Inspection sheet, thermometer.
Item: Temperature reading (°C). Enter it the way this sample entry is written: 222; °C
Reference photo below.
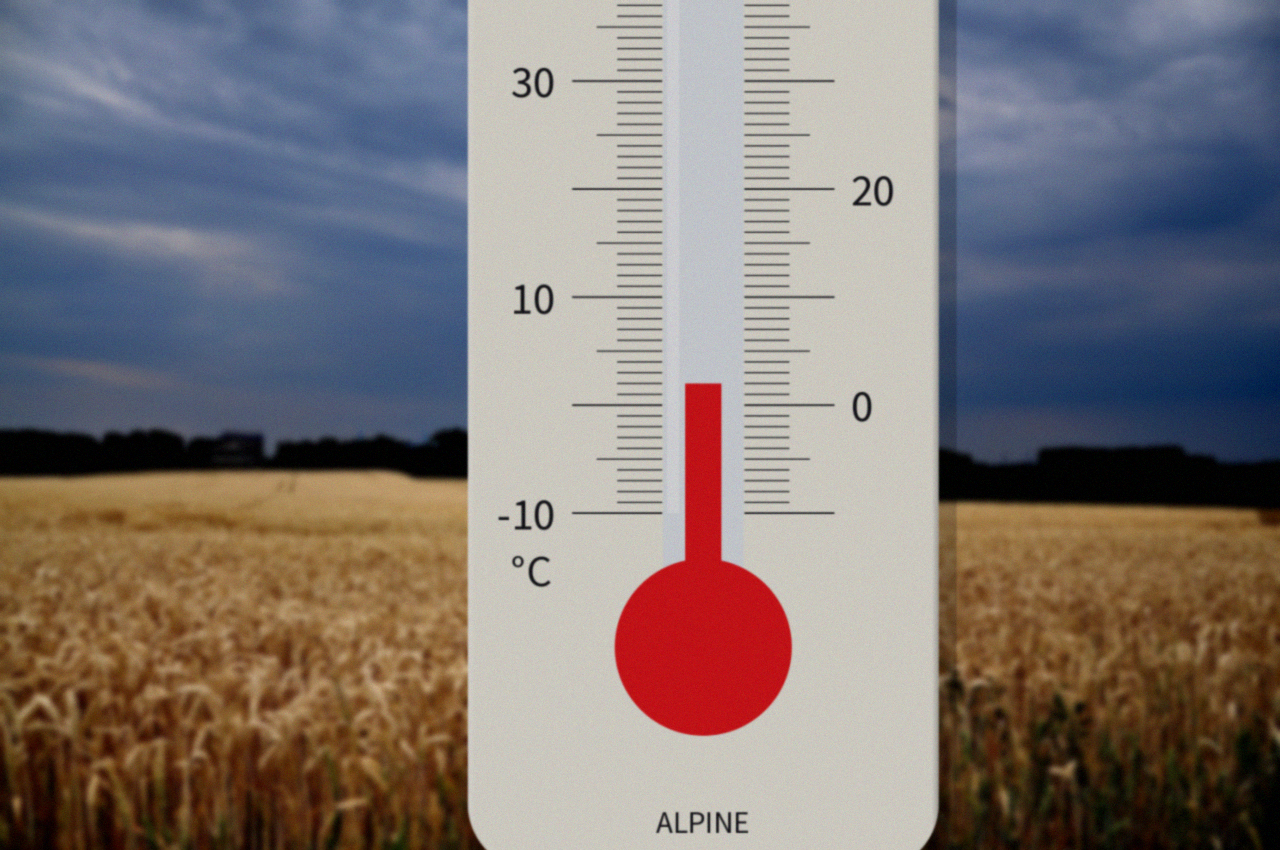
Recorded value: 2; °C
